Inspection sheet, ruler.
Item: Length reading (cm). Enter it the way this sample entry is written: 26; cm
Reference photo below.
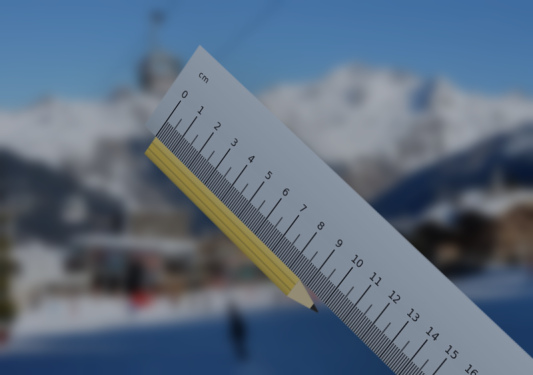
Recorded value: 10; cm
